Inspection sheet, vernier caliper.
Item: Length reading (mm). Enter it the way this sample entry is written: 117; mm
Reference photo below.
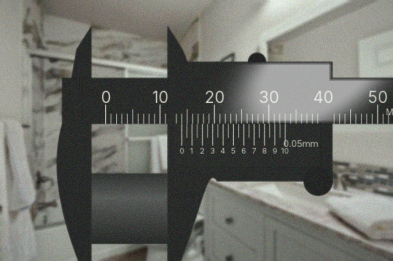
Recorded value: 14.0; mm
